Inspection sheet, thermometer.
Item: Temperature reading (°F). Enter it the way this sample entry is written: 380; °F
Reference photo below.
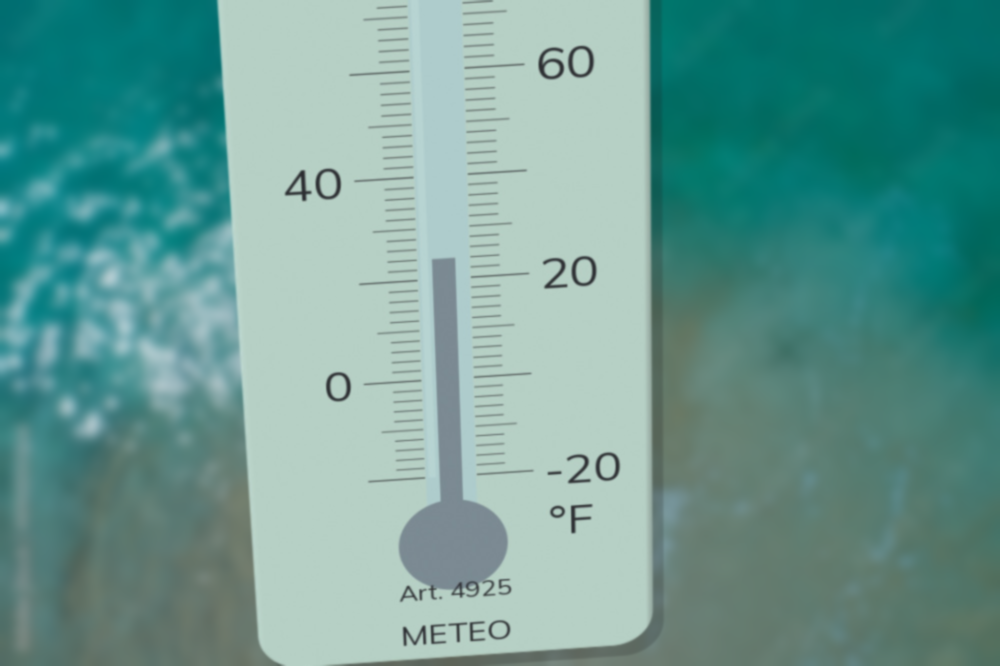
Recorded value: 24; °F
